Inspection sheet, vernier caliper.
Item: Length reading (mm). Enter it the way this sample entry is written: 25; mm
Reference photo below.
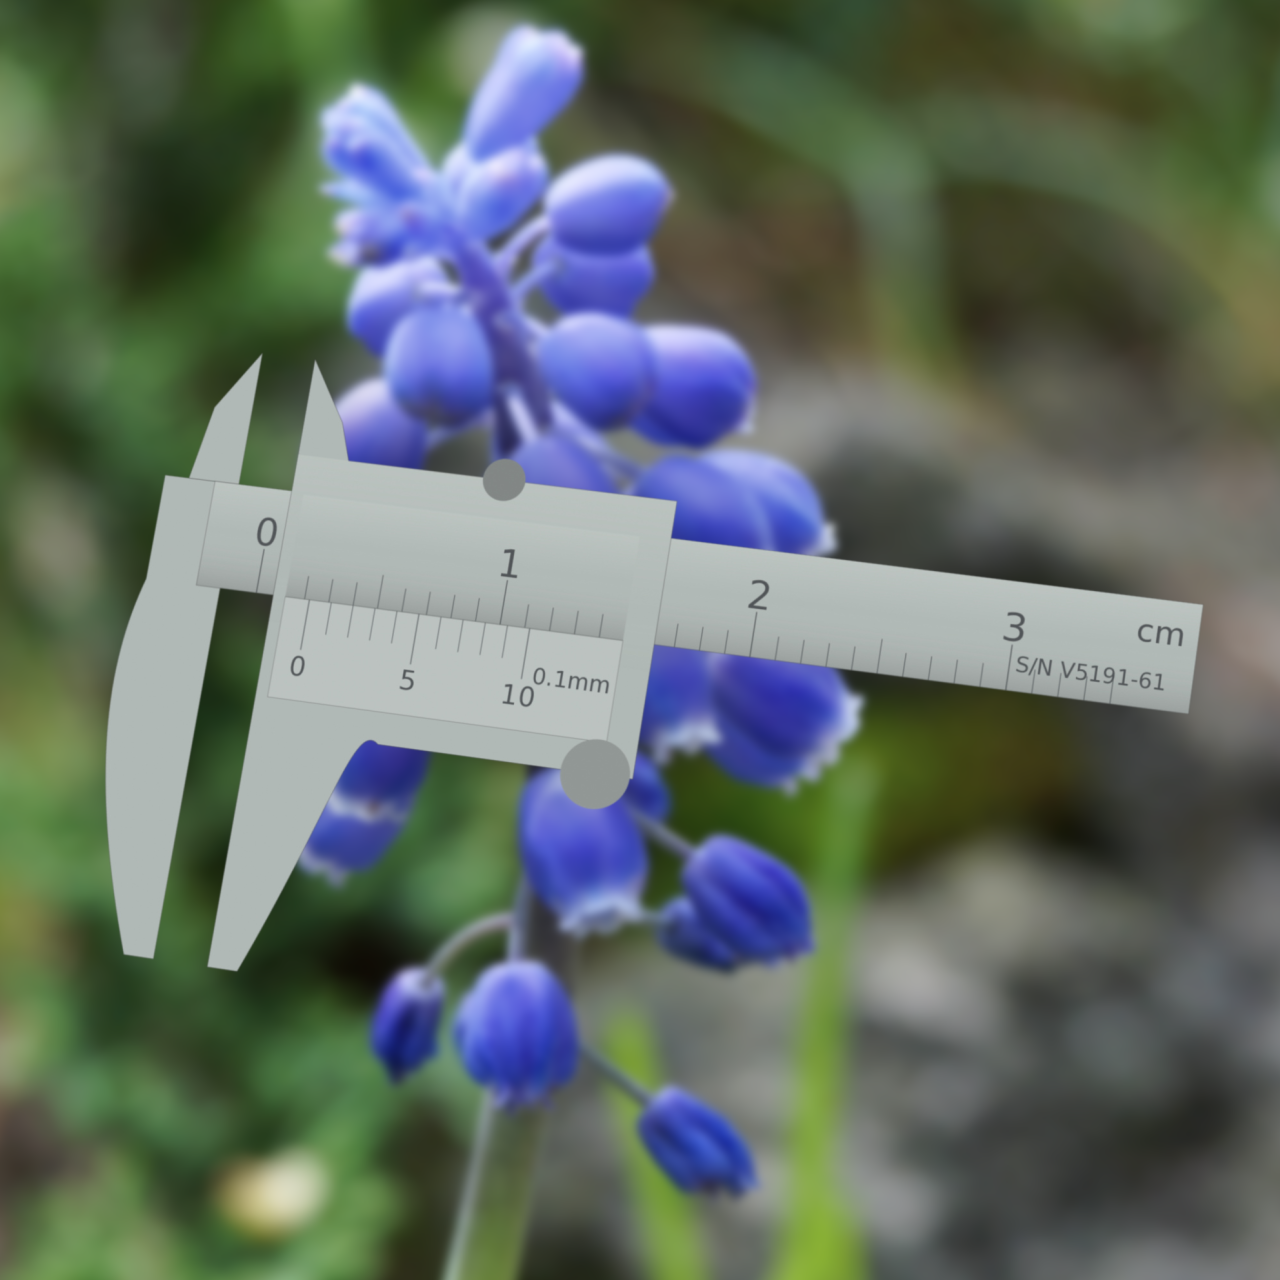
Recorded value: 2.2; mm
